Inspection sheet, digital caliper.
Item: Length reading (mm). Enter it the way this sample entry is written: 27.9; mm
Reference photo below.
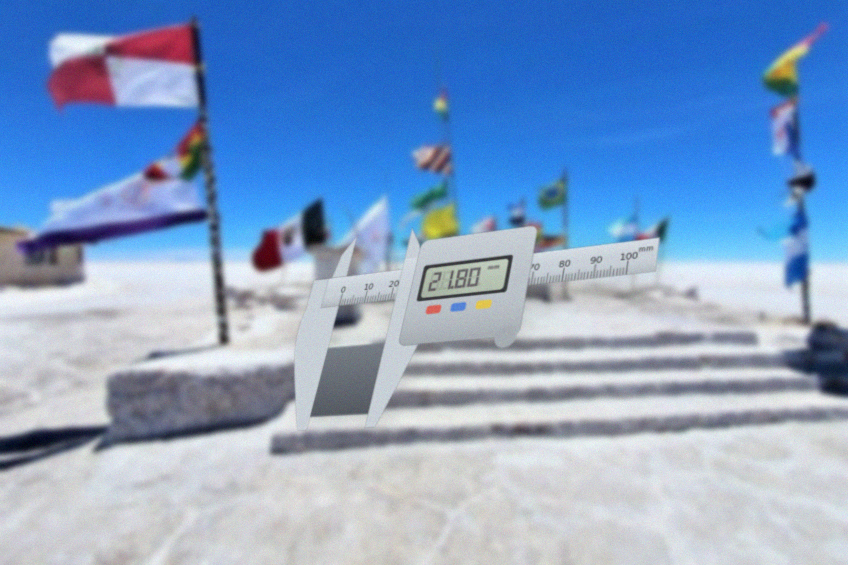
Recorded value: 21.80; mm
